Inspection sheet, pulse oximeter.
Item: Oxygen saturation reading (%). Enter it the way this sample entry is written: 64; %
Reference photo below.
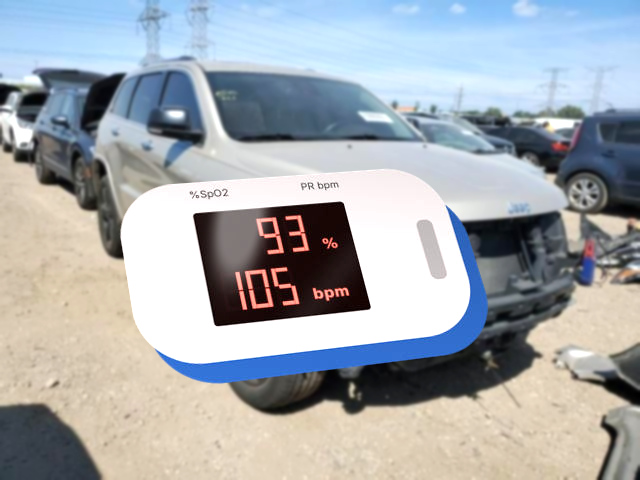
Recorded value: 93; %
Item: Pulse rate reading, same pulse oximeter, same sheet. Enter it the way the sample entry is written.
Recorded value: 105; bpm
